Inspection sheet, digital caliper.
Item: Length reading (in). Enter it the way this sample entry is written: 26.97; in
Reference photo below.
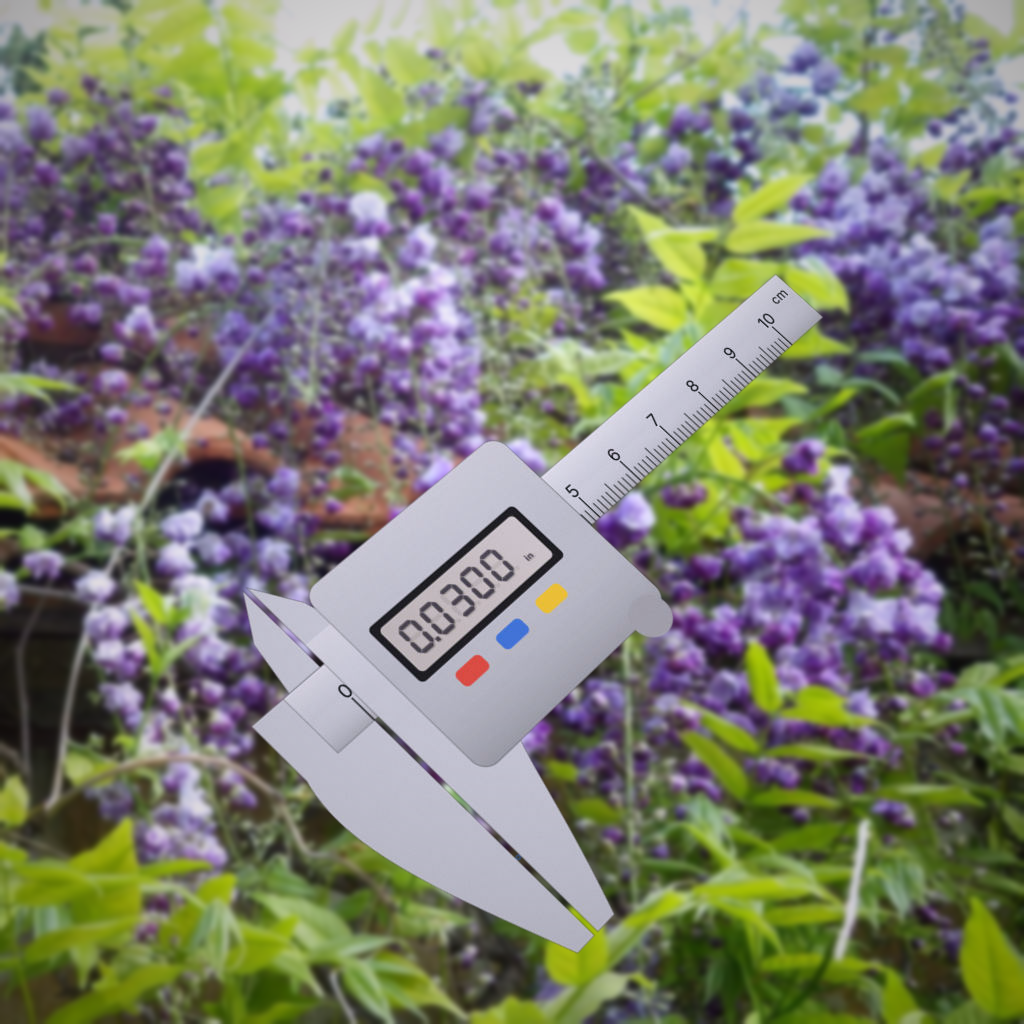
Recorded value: 0.0300; in
